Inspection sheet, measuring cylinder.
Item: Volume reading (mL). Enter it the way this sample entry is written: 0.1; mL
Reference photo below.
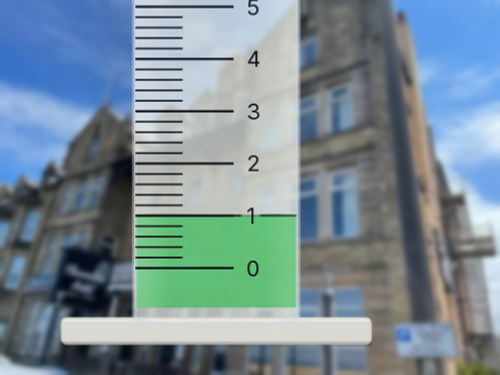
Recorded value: 1; mL
